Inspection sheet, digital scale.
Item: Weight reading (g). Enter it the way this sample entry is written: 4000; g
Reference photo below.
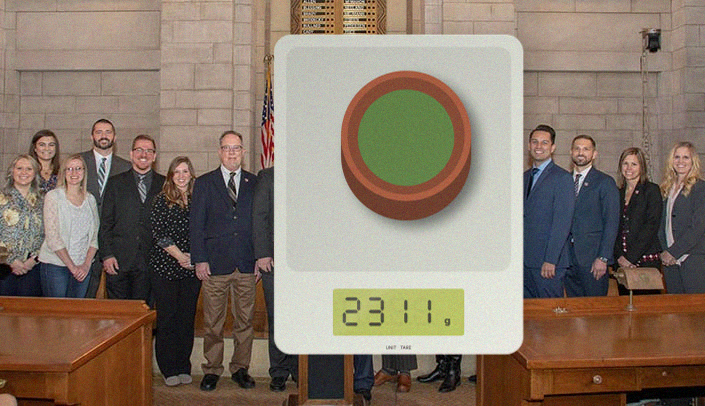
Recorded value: 2311; g
